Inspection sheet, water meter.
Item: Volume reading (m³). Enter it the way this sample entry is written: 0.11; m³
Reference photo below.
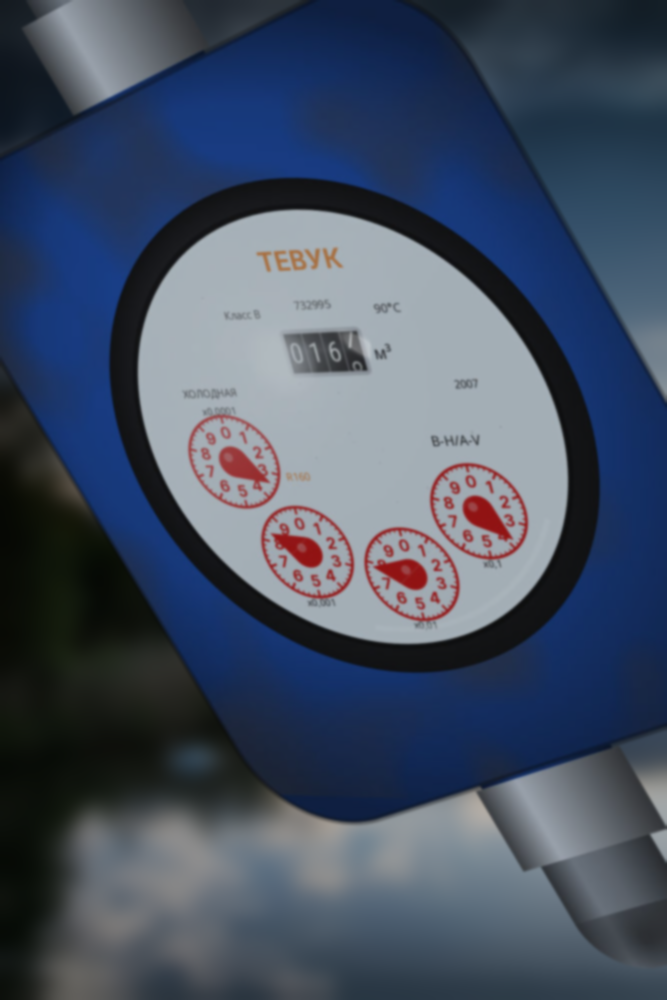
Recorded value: 167.3783; m³
